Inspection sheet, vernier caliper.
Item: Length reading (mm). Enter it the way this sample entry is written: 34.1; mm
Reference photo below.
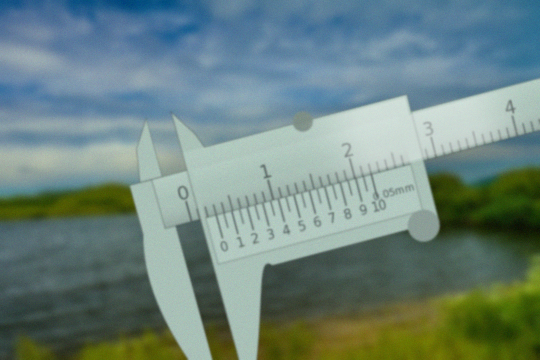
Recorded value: 3.0; mm
